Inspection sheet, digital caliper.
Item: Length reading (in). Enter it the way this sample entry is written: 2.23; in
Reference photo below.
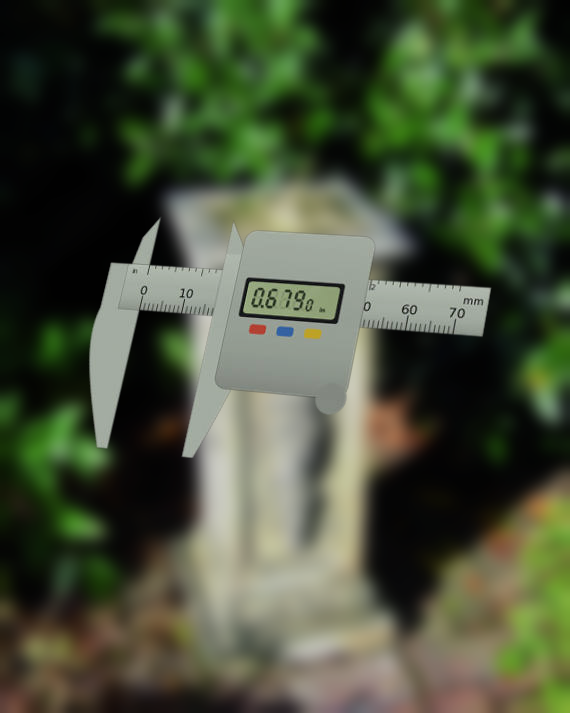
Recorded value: 0.6790; in
